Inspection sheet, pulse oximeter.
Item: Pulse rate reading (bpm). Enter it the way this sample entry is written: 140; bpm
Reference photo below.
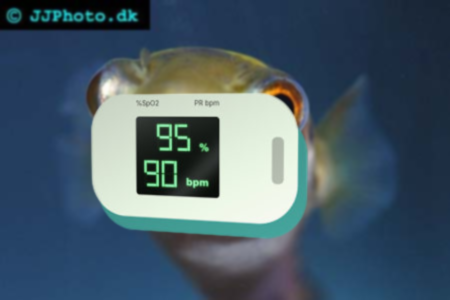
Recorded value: 90; bpm
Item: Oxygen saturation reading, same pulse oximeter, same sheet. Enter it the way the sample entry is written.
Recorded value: 95; %
